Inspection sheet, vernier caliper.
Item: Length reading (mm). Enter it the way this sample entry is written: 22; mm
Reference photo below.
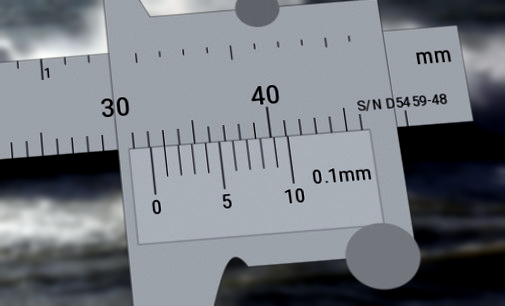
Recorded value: 32.1; mm
